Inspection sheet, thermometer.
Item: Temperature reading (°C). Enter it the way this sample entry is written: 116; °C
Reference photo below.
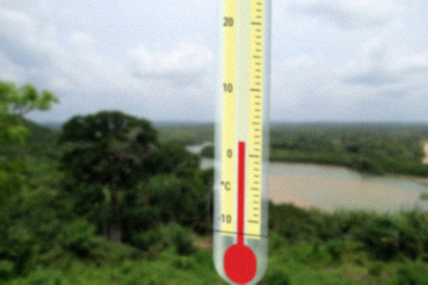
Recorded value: 2; °C
